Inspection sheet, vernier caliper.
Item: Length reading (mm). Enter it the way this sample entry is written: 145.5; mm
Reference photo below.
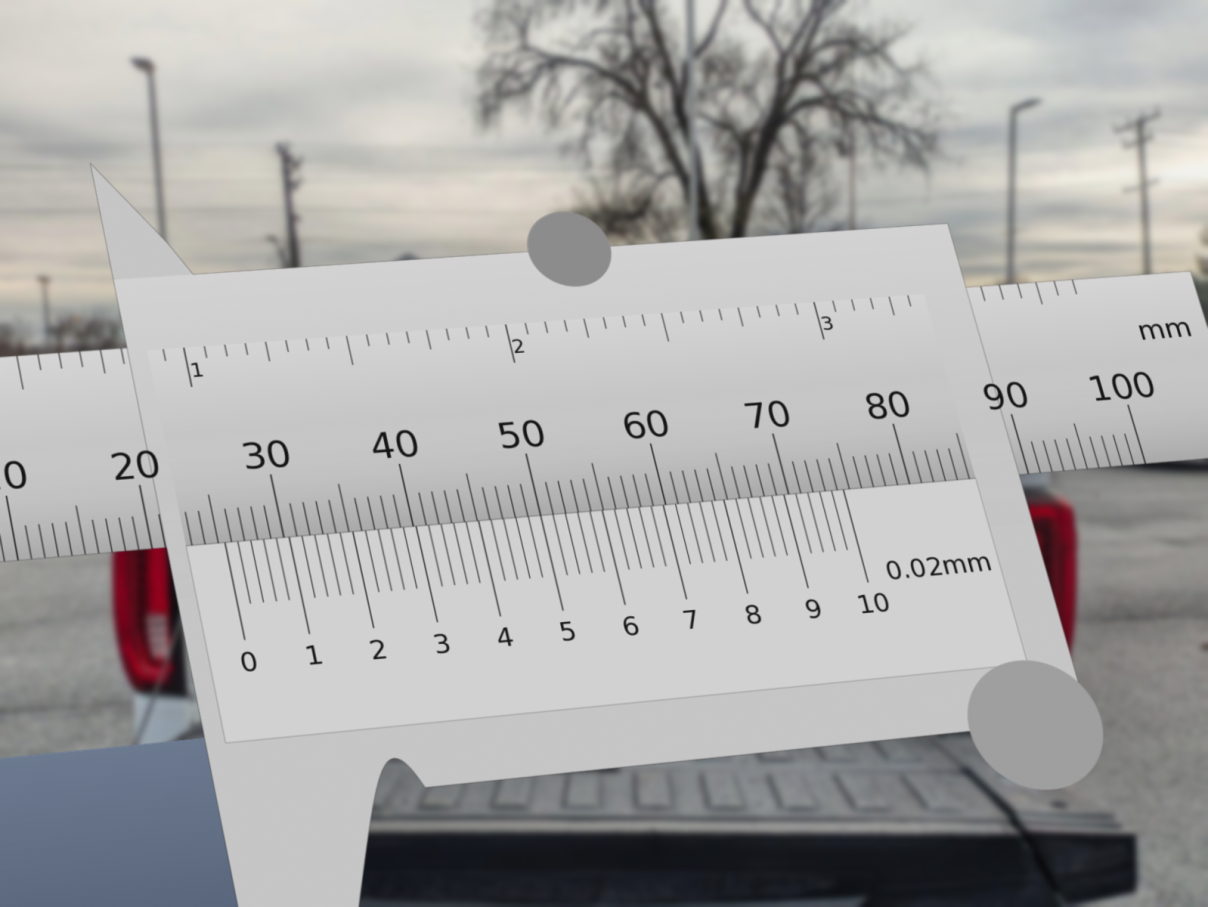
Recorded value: 25.5; mm
